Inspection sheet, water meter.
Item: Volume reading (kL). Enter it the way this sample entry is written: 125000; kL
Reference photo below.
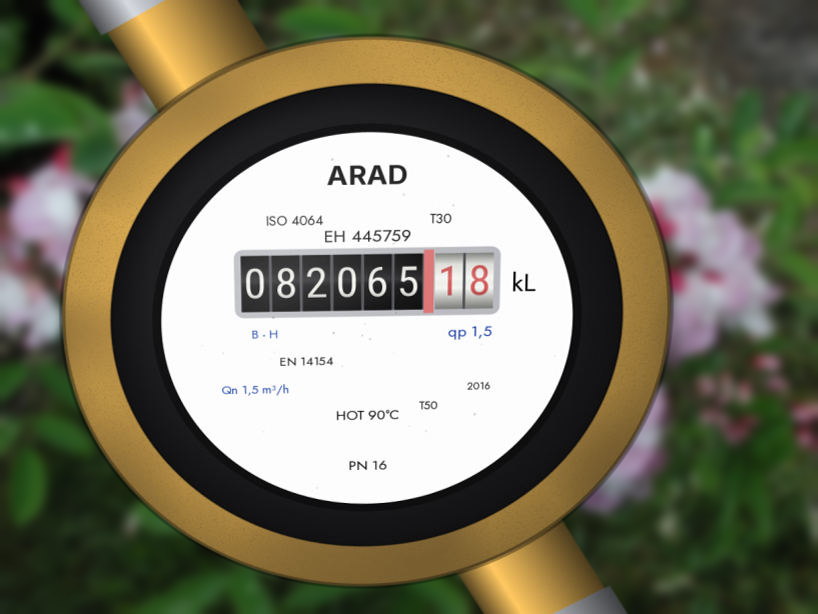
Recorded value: 82065.18; kL
